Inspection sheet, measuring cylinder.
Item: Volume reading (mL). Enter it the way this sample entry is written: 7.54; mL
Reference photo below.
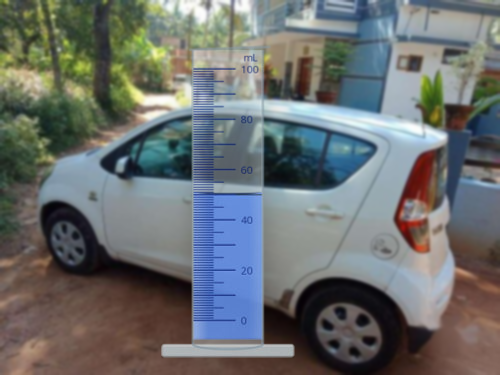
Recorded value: 50; mL
